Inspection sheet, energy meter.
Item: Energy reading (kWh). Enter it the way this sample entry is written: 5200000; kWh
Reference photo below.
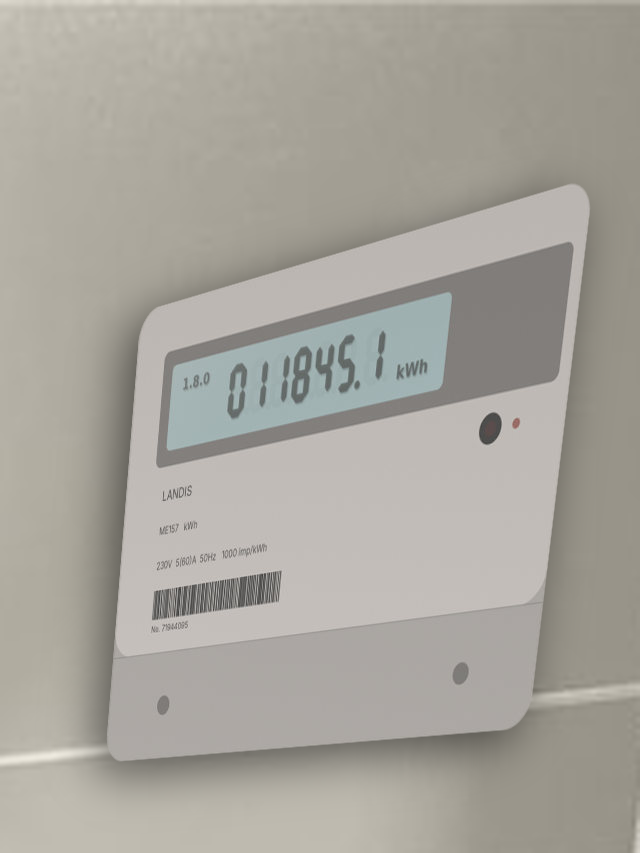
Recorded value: 11845.1; kWh
